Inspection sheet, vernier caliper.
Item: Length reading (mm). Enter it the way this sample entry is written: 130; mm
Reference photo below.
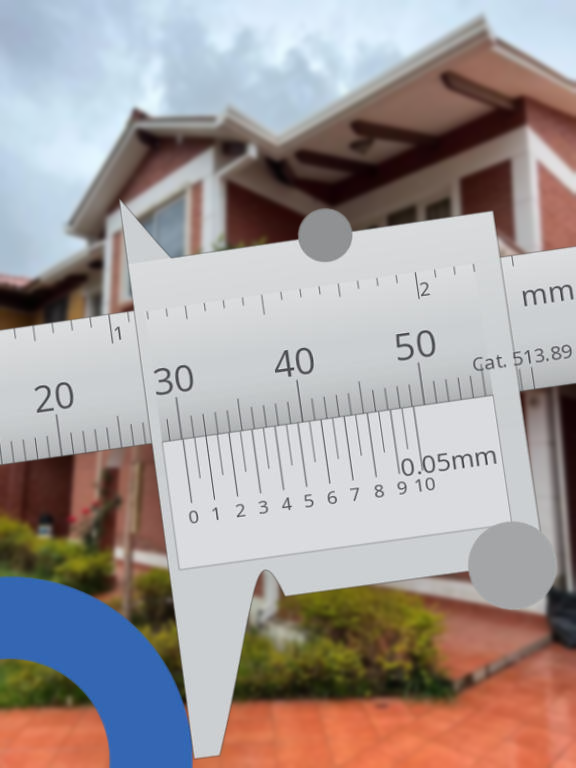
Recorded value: 30.1; mm
